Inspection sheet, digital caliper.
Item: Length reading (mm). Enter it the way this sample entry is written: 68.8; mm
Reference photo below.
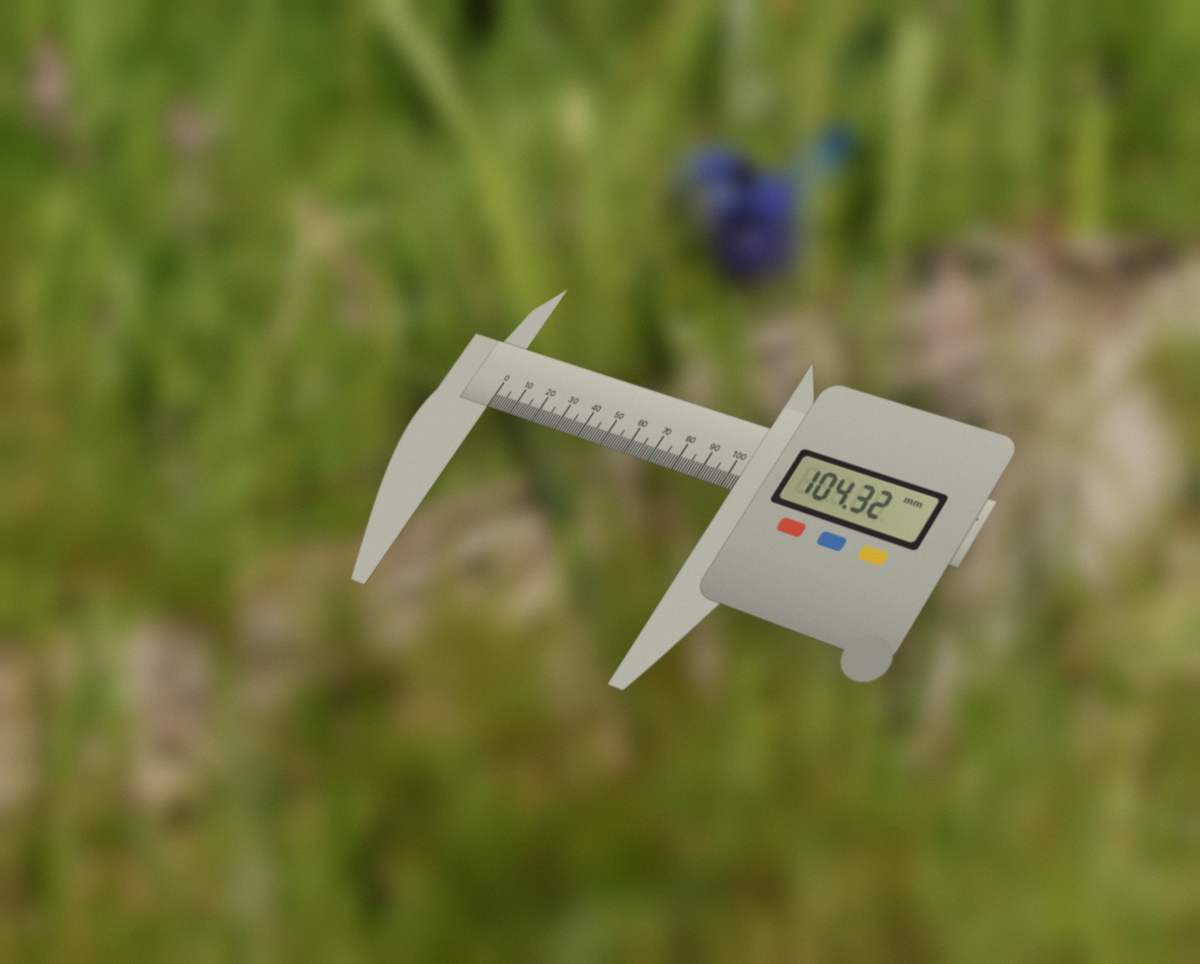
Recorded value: 104.32; mm
